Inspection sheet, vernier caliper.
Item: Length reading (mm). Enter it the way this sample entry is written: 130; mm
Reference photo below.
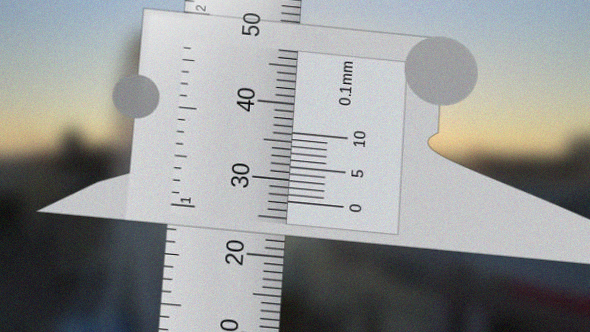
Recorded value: 27.2; mm
